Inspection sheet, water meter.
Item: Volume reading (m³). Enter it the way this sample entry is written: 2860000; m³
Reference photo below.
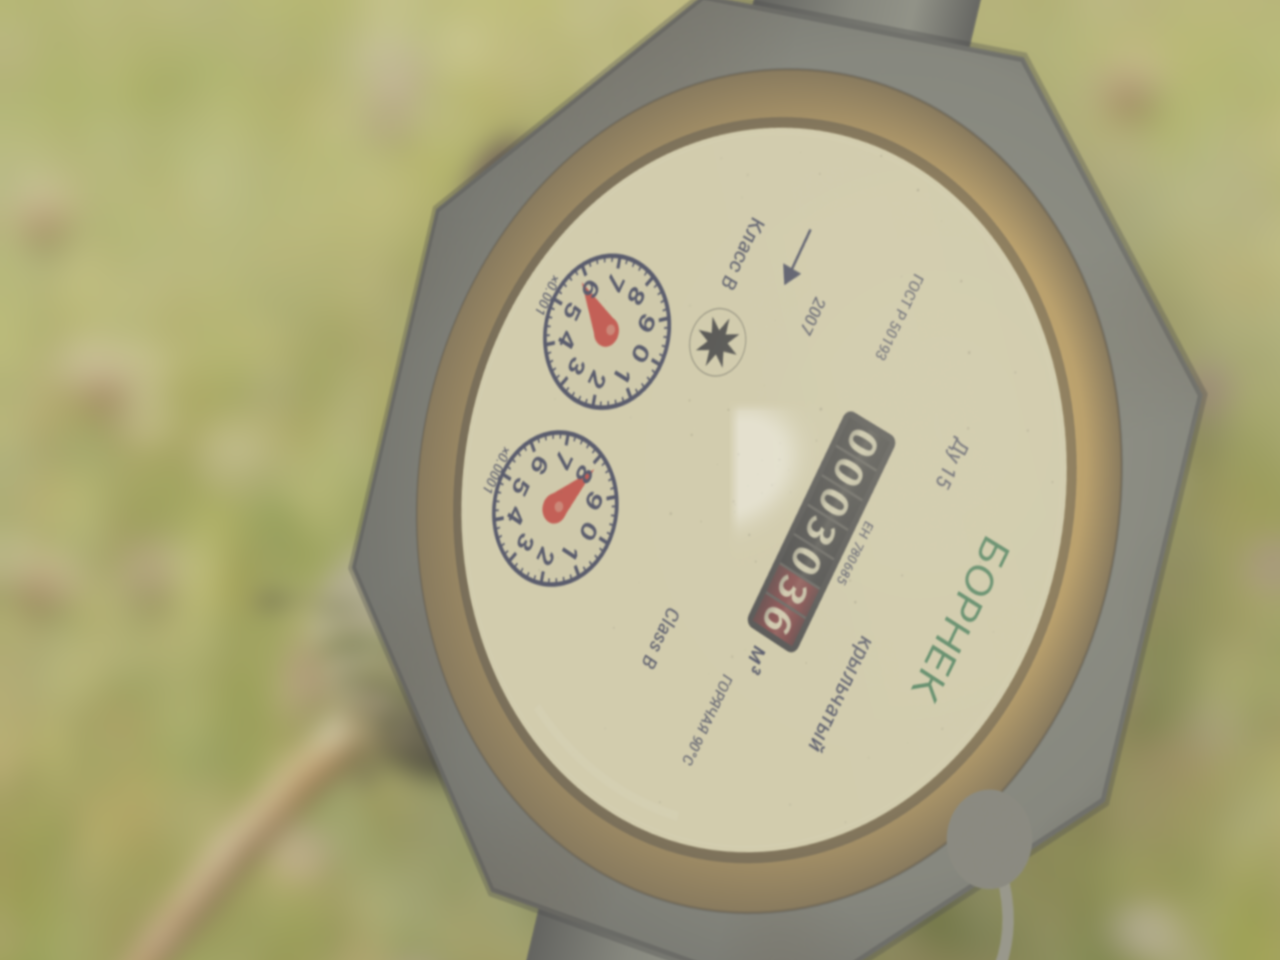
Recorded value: 30.3658; m³
